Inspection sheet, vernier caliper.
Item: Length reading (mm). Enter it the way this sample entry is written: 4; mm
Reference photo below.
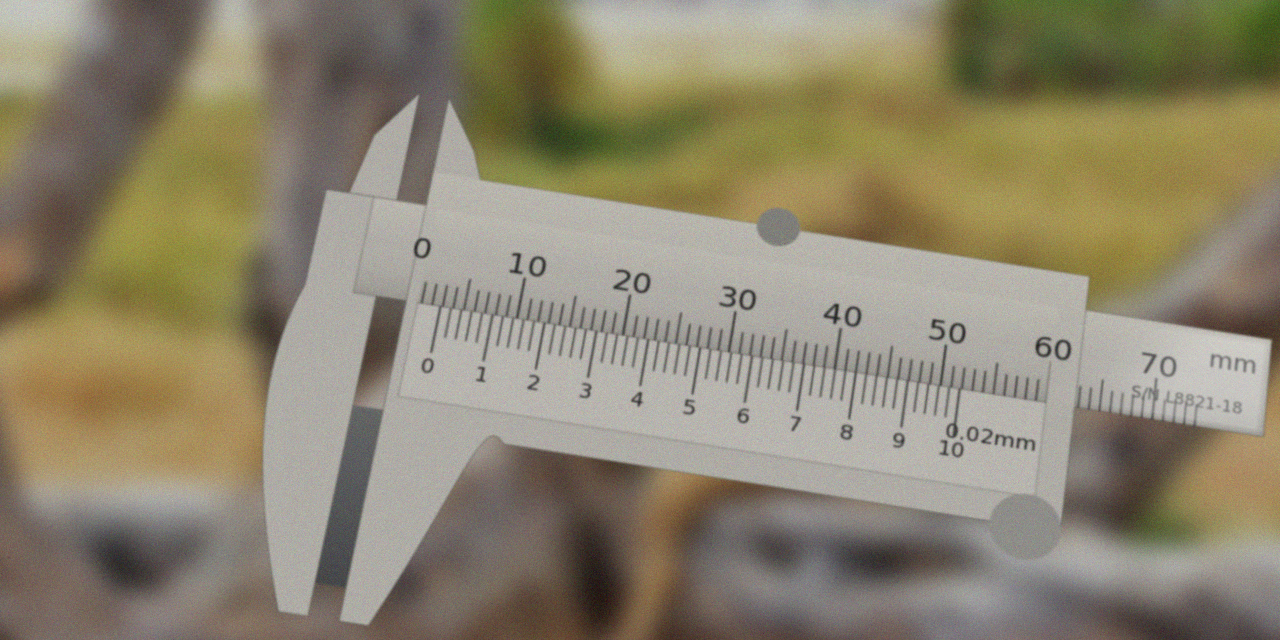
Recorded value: 2.8; mm
